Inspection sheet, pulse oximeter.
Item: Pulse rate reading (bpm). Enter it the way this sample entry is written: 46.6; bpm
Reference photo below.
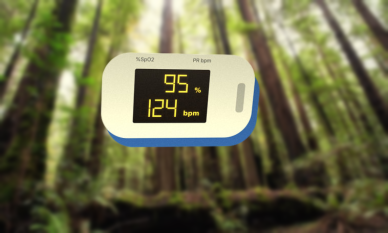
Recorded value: 124; bpm
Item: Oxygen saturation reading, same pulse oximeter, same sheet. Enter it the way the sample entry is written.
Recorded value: 95; %
